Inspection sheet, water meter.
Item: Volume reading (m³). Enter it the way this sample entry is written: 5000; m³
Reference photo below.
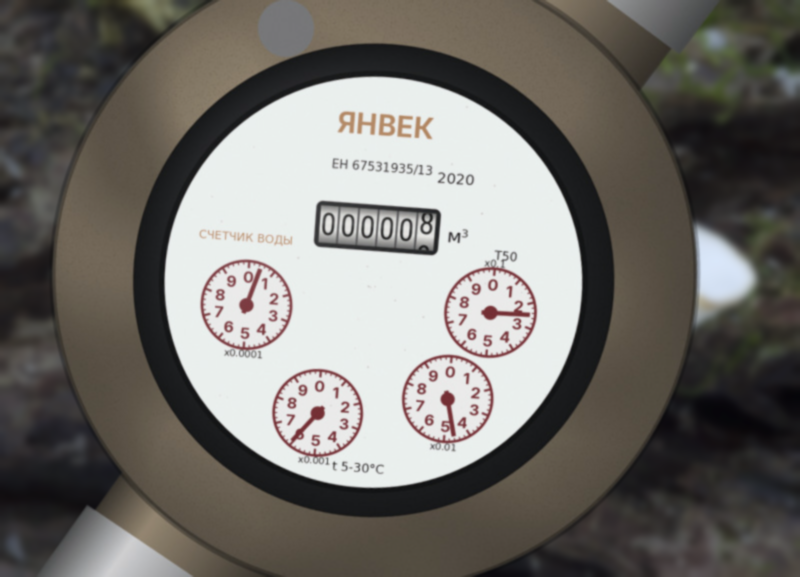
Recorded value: 8.2460; m³
